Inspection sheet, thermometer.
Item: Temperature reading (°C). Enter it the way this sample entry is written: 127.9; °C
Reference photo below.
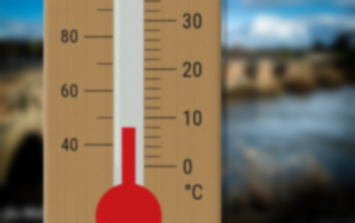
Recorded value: 8; °C
